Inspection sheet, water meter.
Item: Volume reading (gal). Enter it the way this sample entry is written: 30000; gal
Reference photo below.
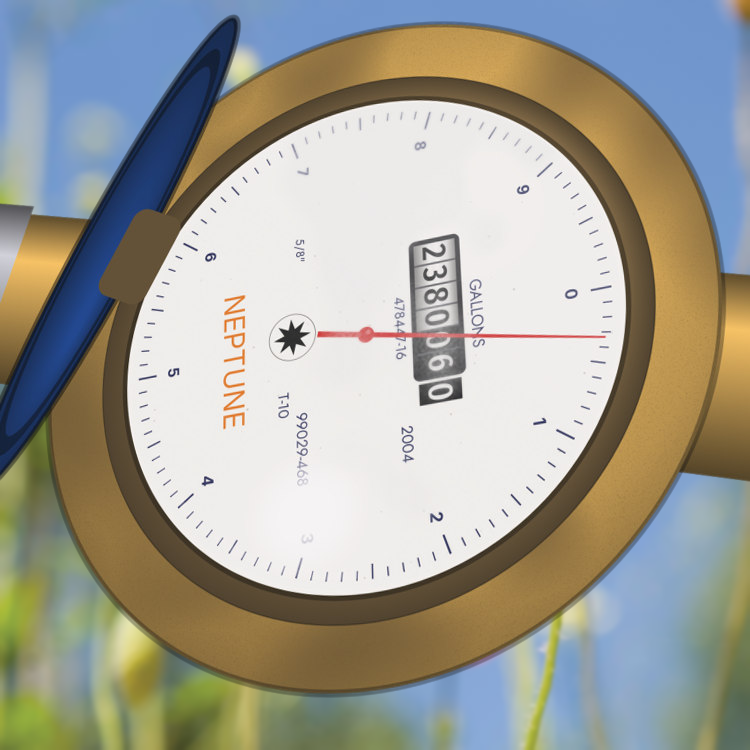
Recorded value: 2380060.3; gal
